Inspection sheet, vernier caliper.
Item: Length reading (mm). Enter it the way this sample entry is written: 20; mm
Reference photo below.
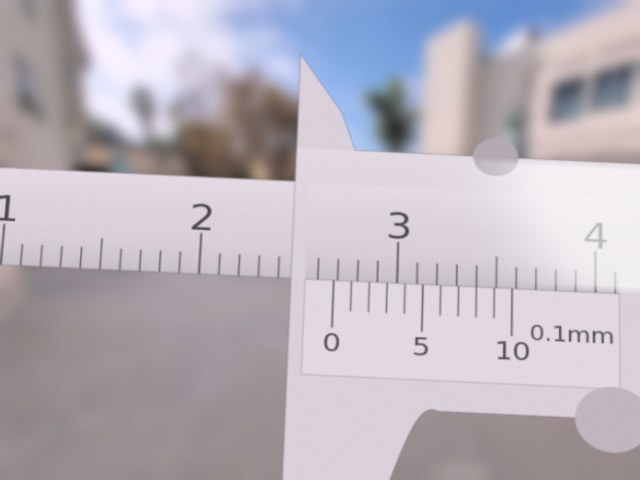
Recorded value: 26.8; mm
